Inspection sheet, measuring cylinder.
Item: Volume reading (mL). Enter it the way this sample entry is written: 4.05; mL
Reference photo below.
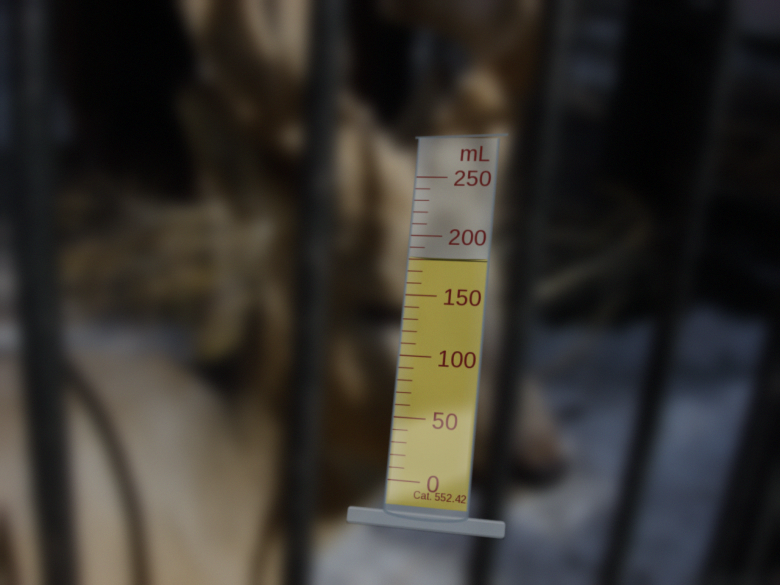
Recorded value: 180; mL
